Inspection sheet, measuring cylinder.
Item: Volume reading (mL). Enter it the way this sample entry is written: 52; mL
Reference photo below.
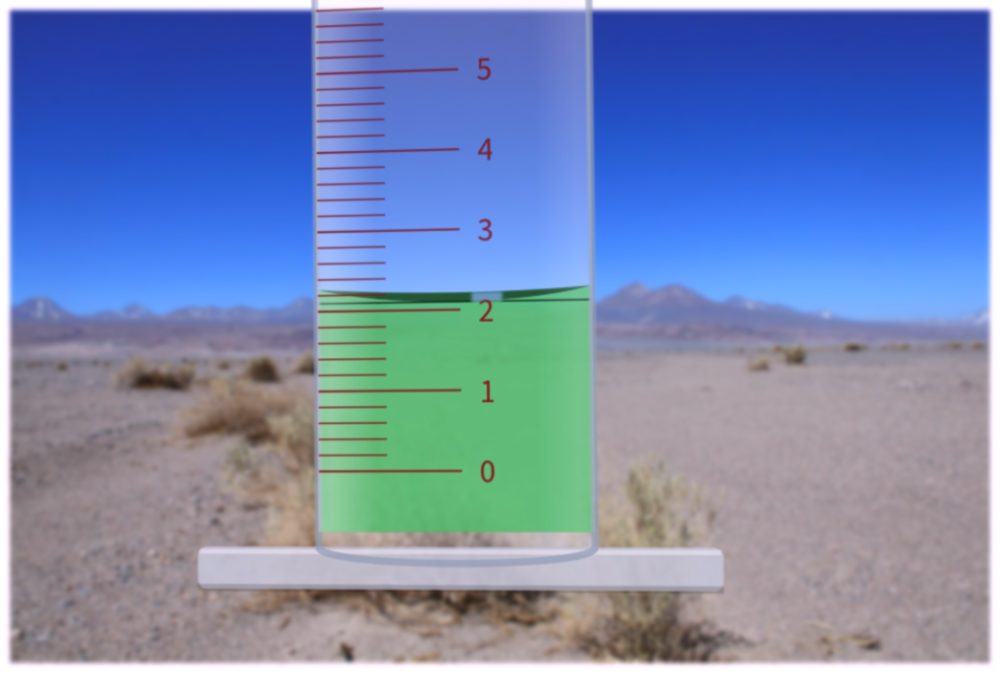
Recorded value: 2.1; mL
